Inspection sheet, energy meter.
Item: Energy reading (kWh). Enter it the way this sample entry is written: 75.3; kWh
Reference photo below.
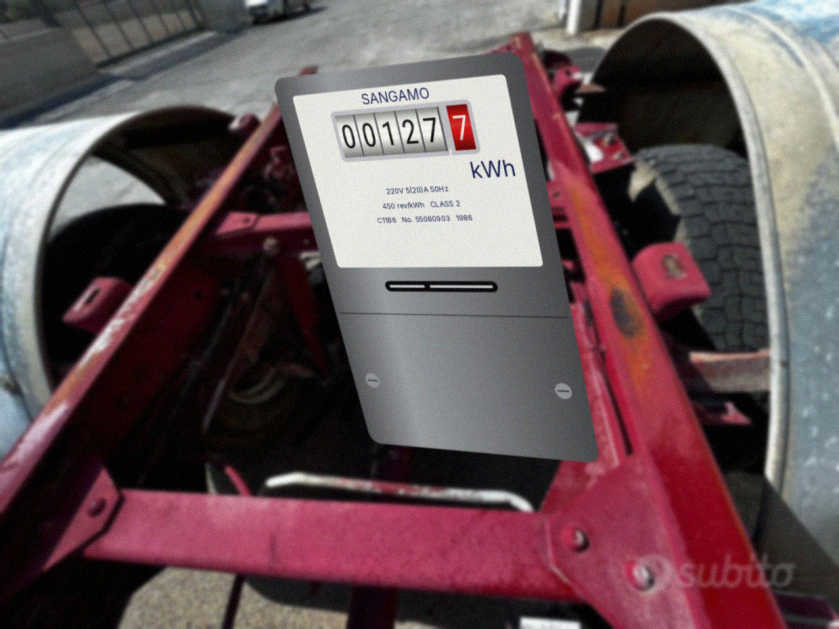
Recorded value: 127.7; kWh
